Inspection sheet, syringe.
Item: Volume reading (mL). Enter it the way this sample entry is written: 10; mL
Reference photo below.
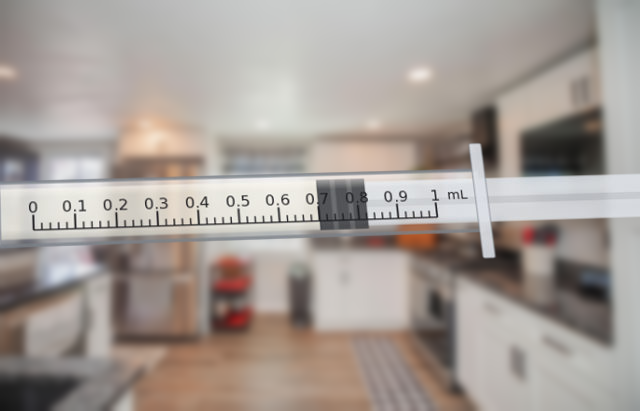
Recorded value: 0.7; mL
